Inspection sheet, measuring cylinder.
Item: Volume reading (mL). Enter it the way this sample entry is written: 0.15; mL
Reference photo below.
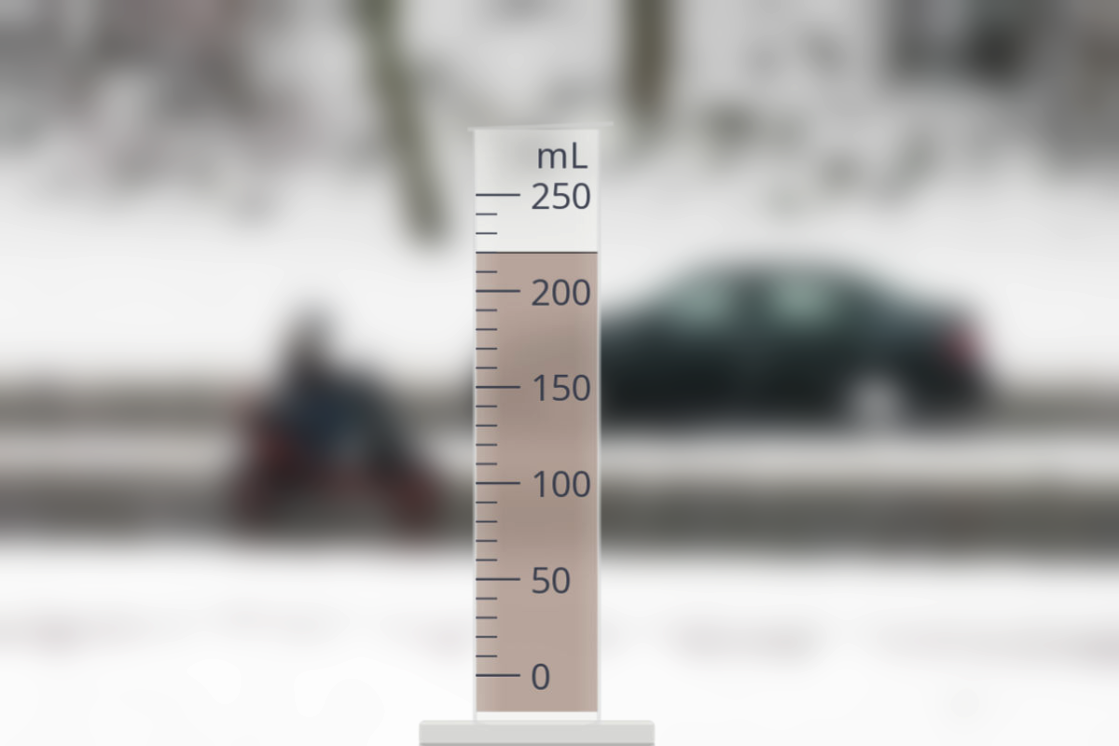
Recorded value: 220; mL
